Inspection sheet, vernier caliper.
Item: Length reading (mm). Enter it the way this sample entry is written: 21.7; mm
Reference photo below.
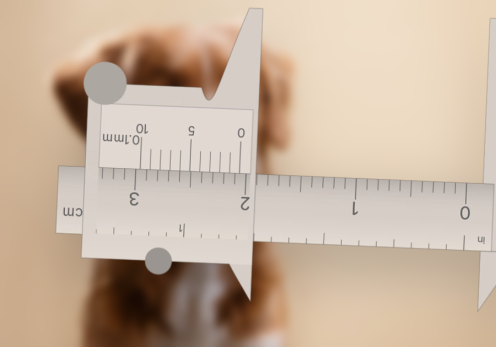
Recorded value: 20.6; mm
